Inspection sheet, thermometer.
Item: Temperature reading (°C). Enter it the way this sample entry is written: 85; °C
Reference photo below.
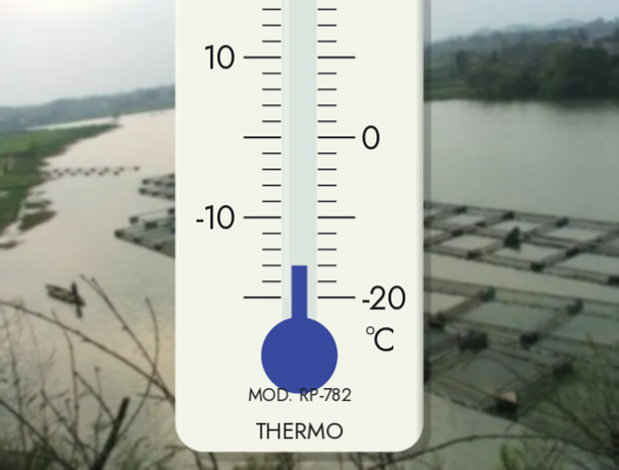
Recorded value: -16; °C
